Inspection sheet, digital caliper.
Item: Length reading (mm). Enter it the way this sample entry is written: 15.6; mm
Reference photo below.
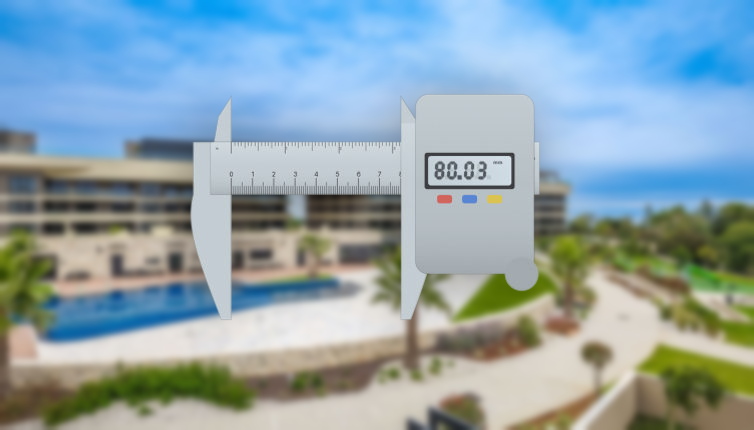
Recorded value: 80.03; mm
